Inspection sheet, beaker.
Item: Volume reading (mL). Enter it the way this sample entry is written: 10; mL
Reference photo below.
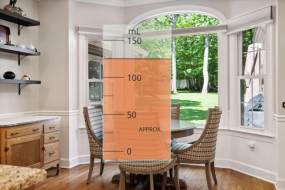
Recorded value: 125; mL
